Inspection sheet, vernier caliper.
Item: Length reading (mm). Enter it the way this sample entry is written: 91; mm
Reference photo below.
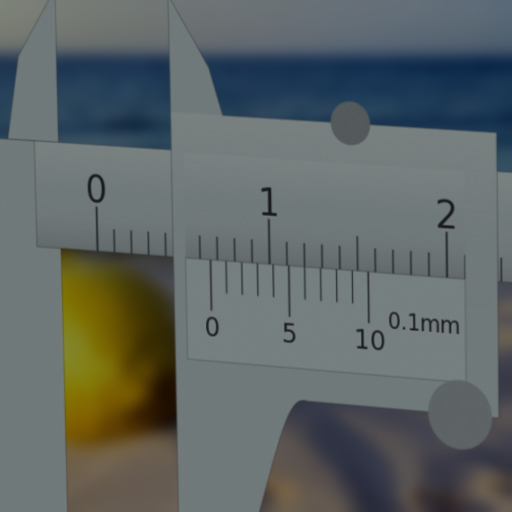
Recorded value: 6.6; mm
